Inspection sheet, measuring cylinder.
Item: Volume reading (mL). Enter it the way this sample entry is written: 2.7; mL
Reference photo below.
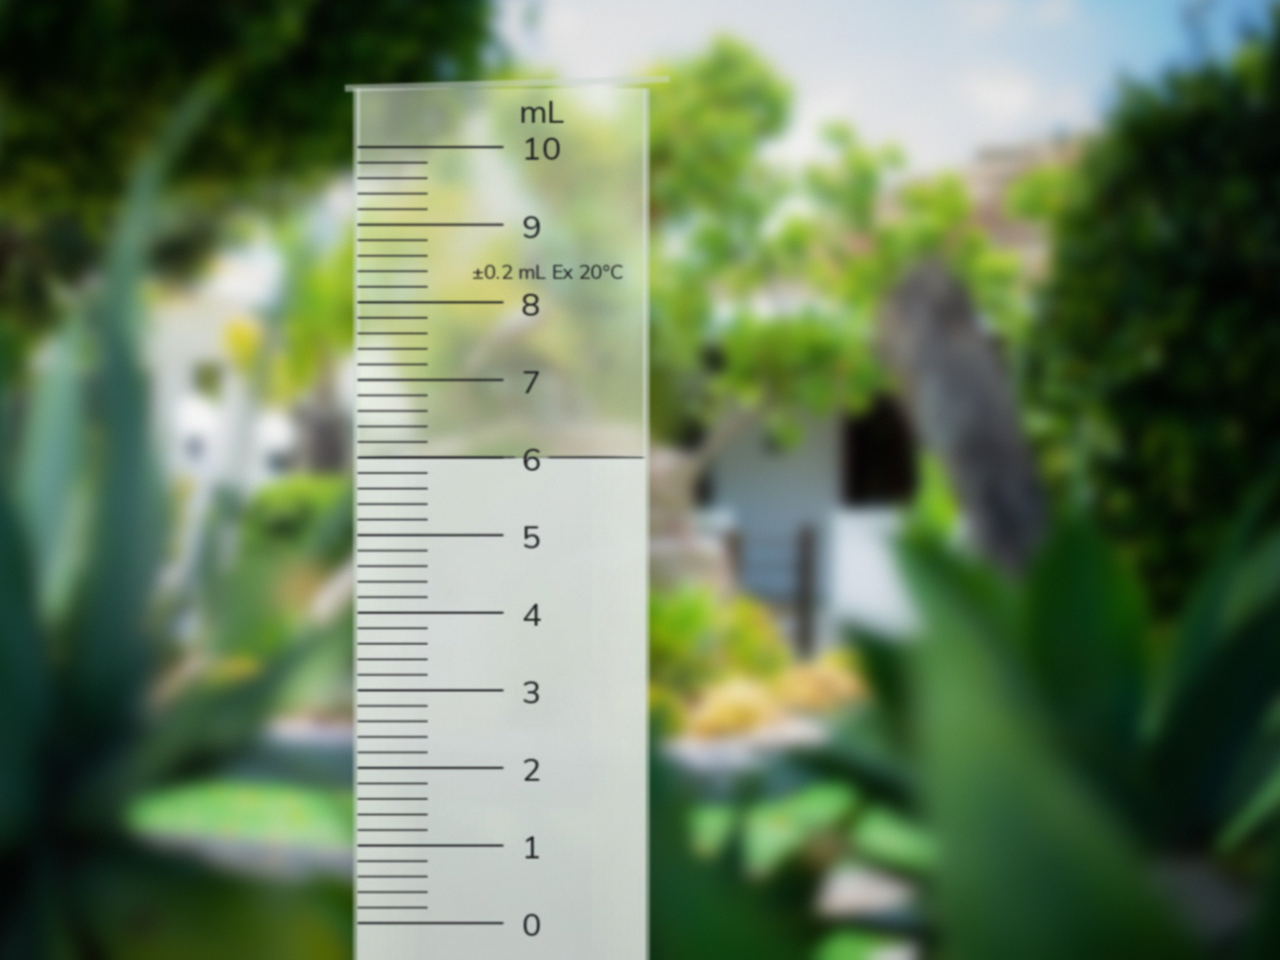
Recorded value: 6; mL
